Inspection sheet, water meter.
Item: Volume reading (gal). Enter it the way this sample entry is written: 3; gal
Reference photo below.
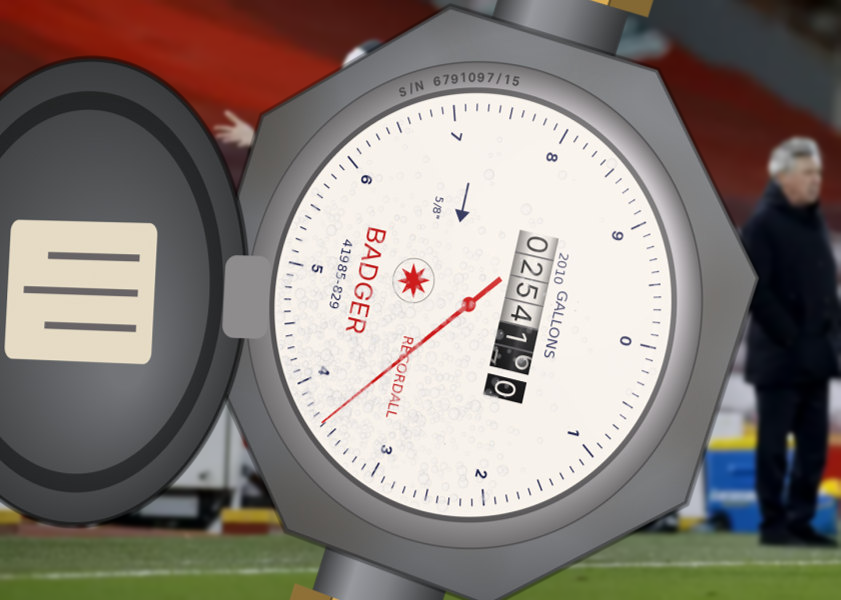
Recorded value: 254163.6; gal
